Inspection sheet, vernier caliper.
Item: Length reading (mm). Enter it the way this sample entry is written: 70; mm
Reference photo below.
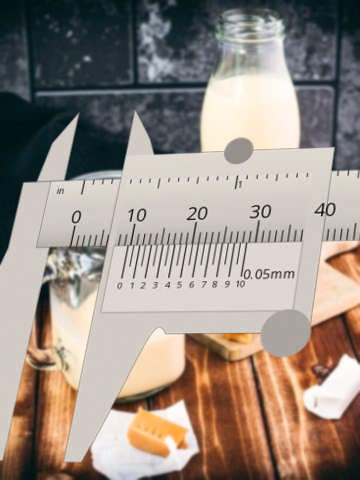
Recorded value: 9.6; mm
